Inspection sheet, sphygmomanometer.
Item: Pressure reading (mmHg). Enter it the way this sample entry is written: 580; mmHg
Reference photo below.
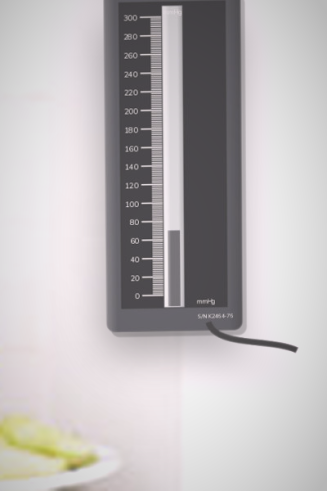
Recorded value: 70; mmHg
